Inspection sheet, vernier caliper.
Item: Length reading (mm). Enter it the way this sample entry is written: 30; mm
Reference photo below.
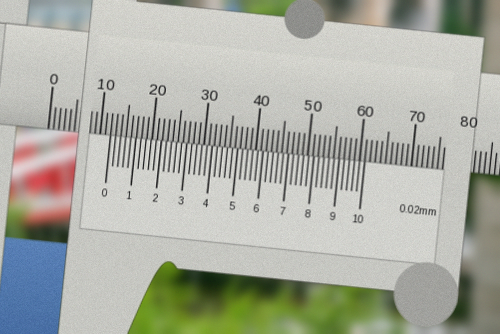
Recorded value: 12.0; mm
